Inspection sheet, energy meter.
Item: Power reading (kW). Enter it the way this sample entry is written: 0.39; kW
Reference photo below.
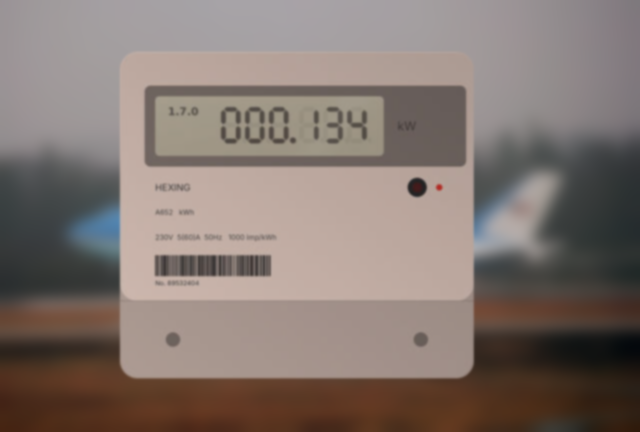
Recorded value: 0.134; kW
